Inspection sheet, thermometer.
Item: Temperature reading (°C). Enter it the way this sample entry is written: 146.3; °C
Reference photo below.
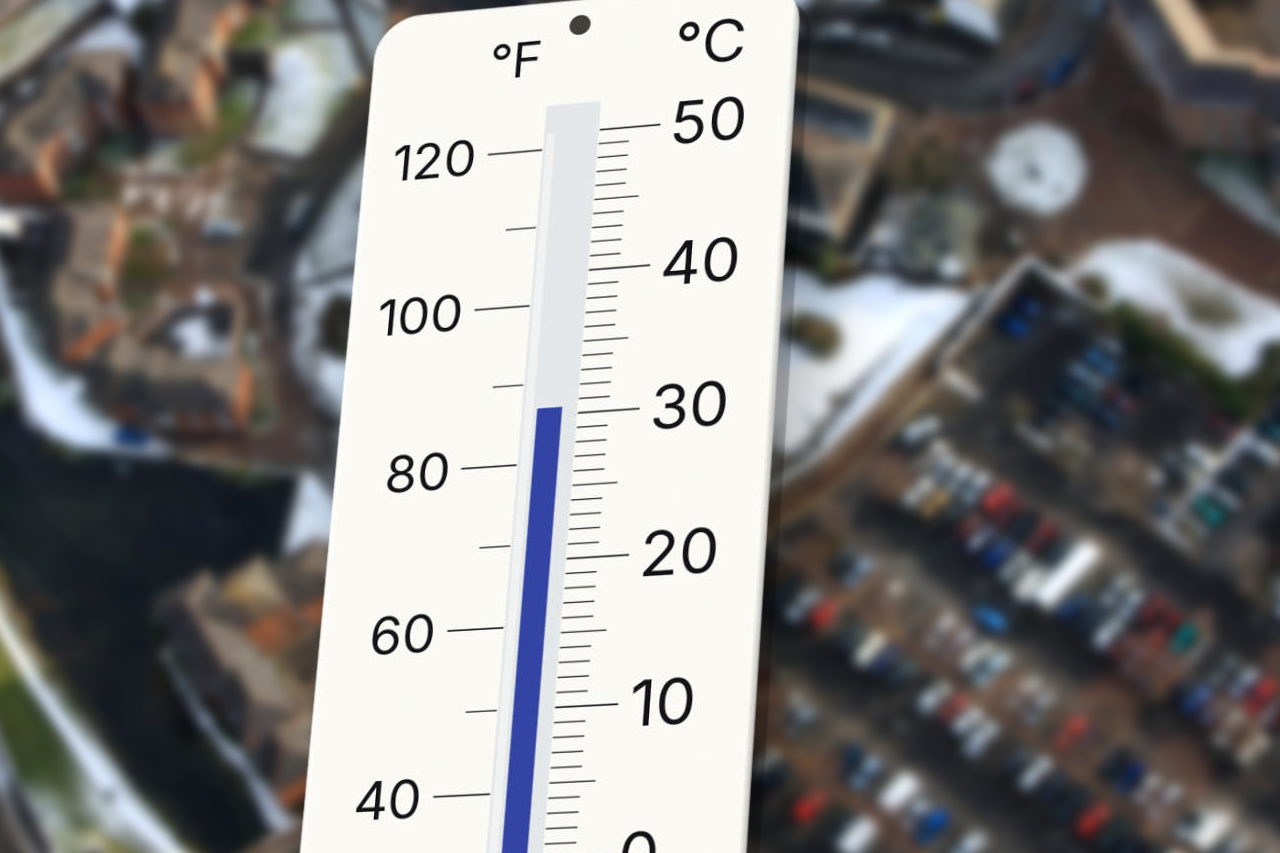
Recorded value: 30.5; °C
